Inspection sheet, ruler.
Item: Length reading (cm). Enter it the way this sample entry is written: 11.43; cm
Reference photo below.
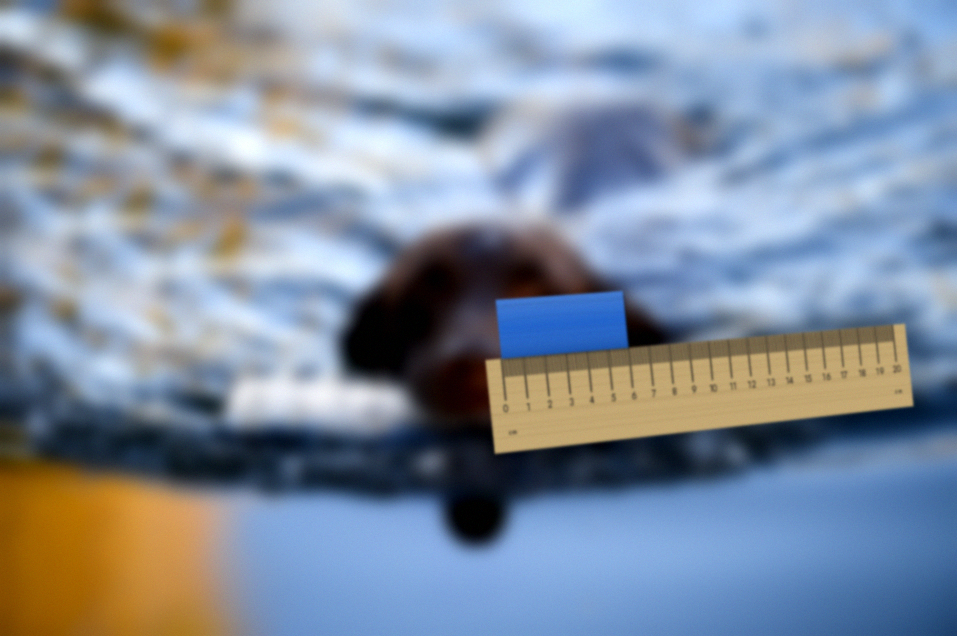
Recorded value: 6; cm
